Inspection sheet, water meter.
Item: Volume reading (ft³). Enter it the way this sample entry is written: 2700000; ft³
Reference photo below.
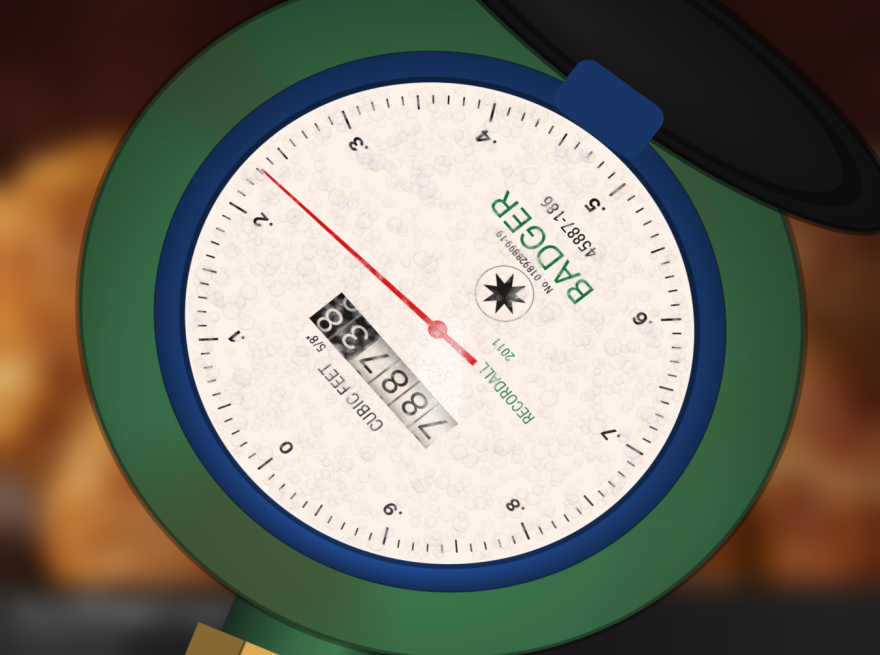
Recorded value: 788738.23; ft³
